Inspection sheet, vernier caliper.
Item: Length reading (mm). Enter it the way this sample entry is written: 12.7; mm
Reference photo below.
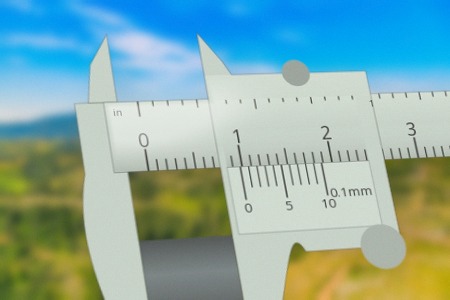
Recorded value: 9.8; mm
